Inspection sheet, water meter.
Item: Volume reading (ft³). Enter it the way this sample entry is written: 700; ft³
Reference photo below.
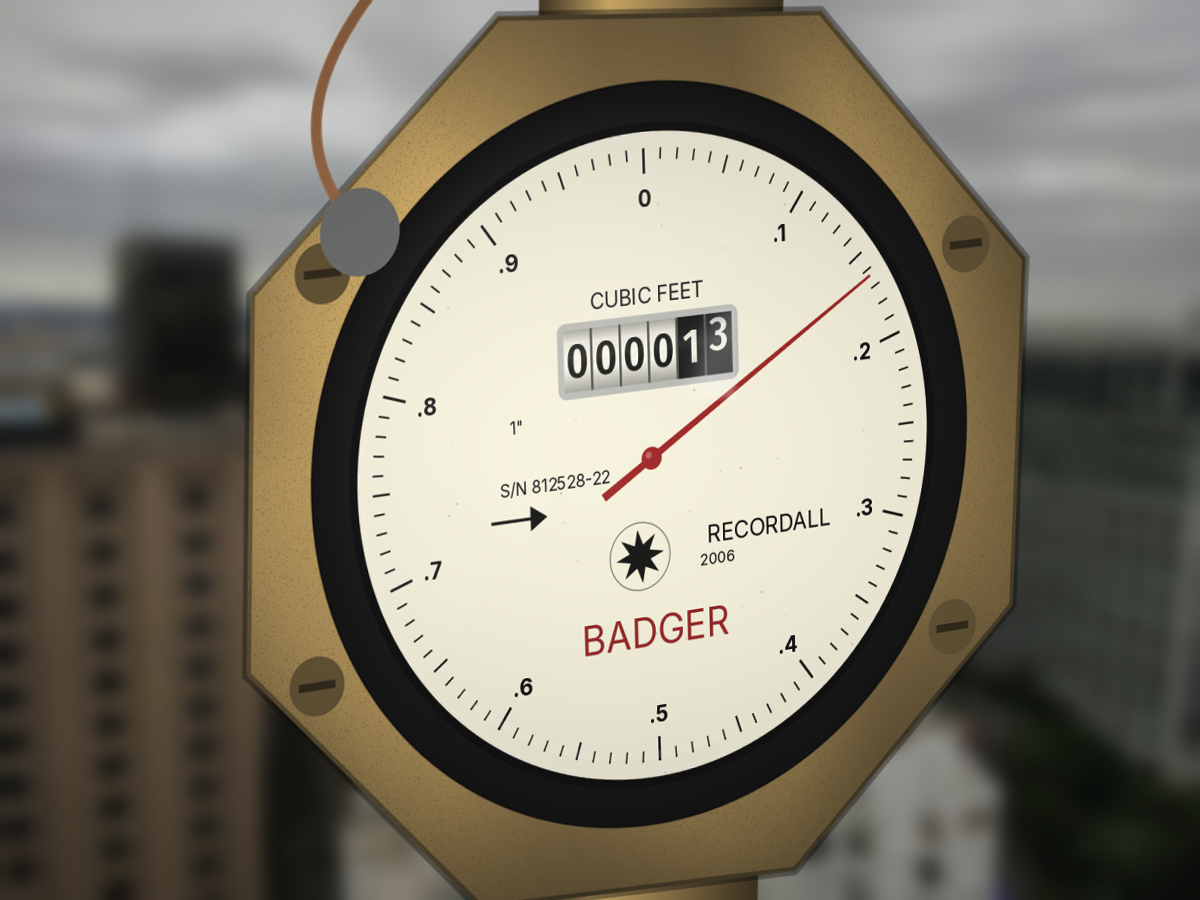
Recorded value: 13.16; ft³
